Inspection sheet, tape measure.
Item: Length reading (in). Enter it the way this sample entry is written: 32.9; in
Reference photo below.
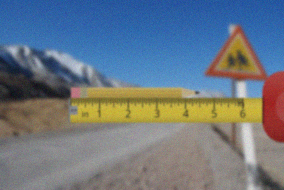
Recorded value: 4.5; in
